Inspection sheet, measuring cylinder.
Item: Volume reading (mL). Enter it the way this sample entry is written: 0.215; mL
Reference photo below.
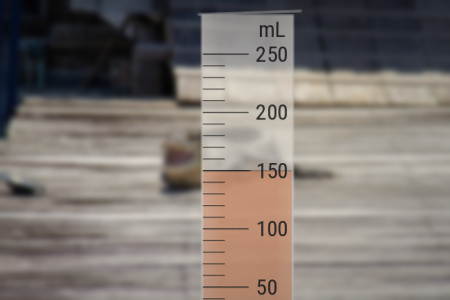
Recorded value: 150; mL
